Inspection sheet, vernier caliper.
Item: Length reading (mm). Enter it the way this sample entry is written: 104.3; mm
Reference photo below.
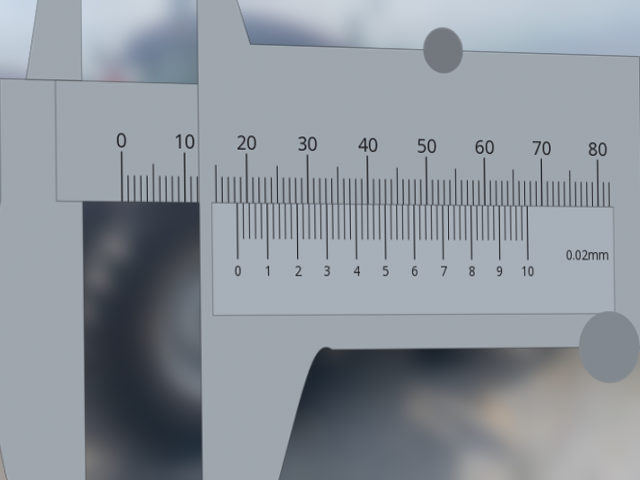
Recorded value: 18.4; mm
